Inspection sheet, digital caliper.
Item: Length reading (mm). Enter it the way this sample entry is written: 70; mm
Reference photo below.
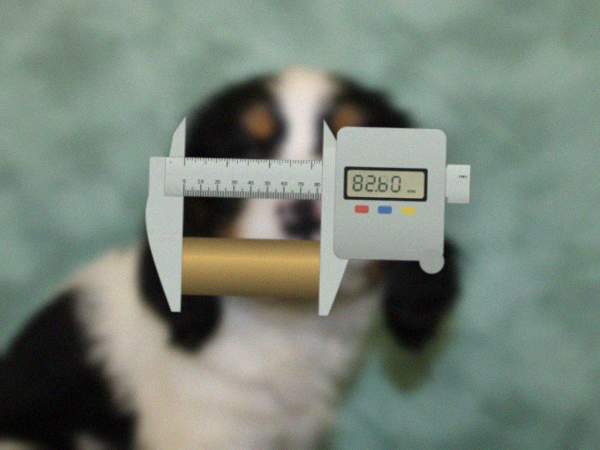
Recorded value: 82.60; mm
